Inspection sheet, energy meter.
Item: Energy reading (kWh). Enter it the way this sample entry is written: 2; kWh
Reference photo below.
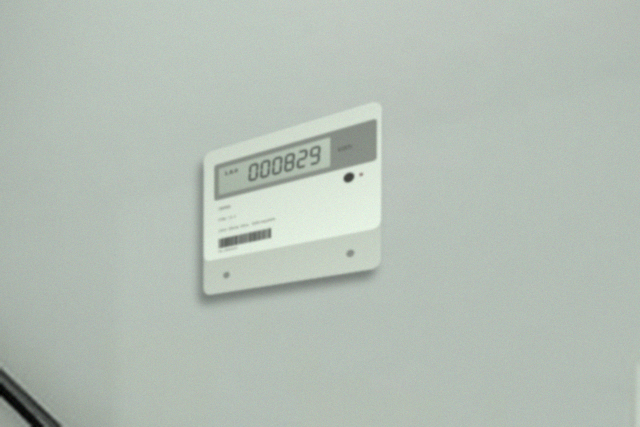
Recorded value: 829; kWh
